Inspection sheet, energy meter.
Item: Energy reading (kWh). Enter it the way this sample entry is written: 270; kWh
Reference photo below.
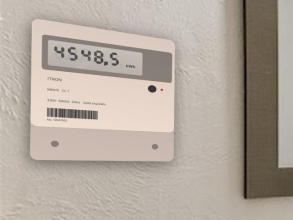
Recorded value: 4548.5; kWh
